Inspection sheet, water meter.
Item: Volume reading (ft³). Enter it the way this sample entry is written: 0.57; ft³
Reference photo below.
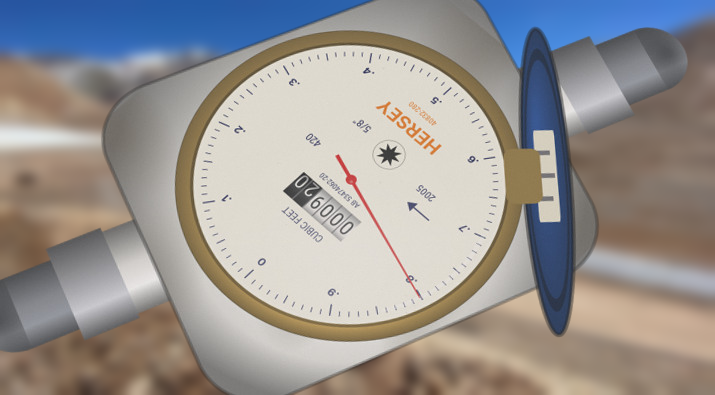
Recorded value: 919.80; ft³
